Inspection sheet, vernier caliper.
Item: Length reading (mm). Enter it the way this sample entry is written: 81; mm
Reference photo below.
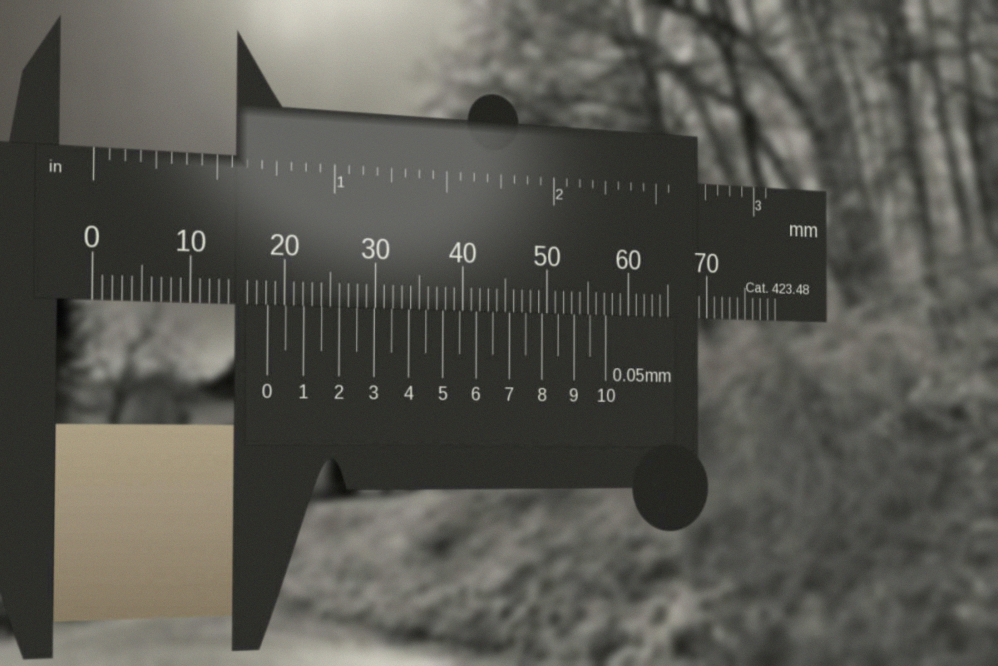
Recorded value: 18.2; mm
